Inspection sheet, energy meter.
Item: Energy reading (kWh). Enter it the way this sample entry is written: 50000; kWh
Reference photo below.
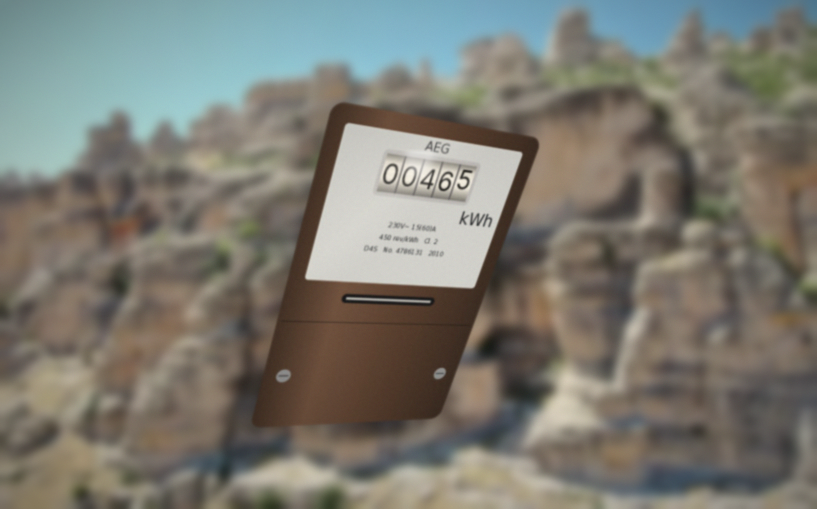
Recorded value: 465; kWh
